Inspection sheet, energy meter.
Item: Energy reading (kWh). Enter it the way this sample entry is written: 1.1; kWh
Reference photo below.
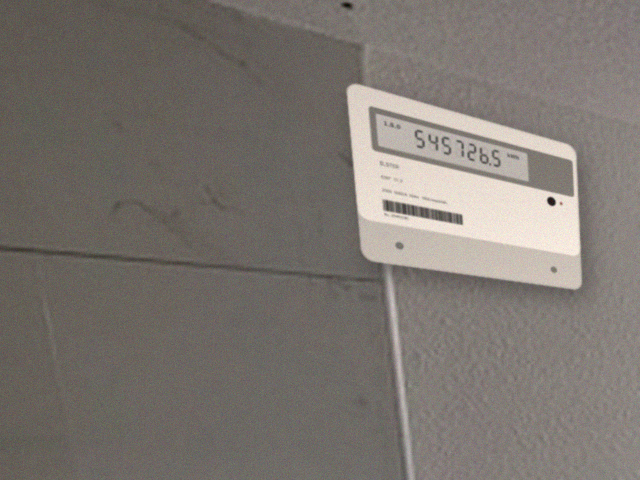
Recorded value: 545726.5; kWh
